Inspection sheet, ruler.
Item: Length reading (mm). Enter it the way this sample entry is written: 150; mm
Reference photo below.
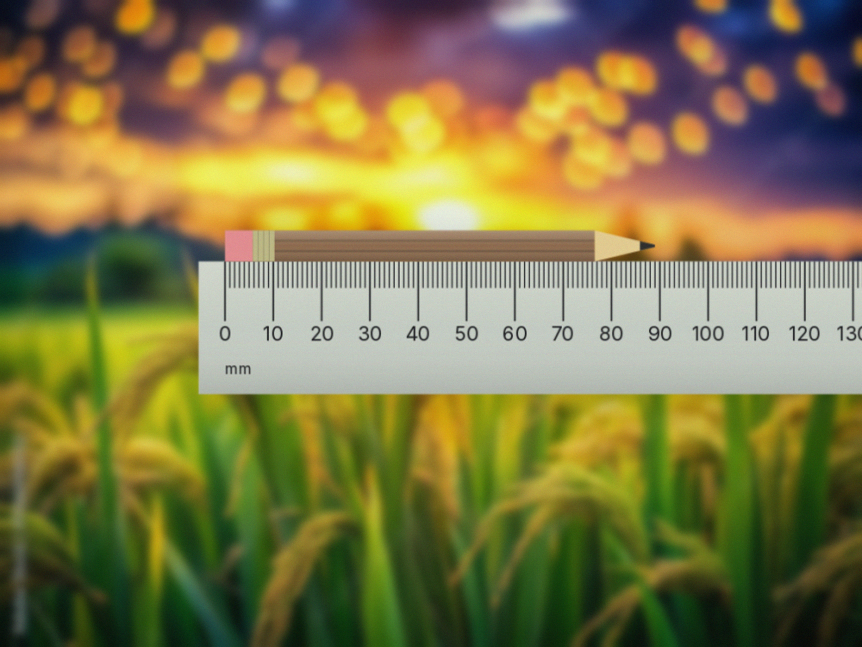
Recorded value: 89; mm
